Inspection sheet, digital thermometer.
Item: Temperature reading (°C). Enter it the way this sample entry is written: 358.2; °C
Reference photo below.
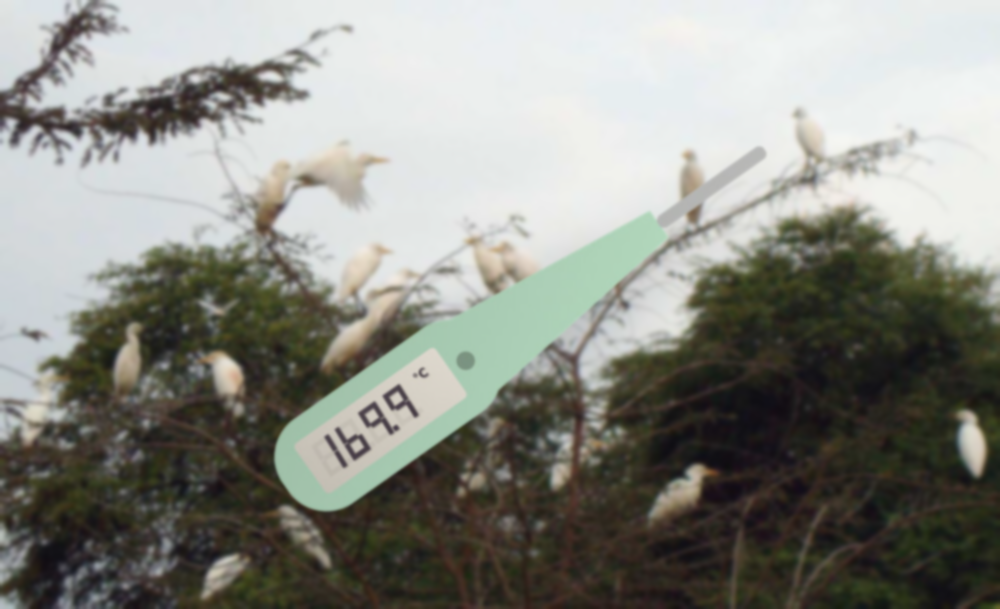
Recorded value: 169.9; °C
